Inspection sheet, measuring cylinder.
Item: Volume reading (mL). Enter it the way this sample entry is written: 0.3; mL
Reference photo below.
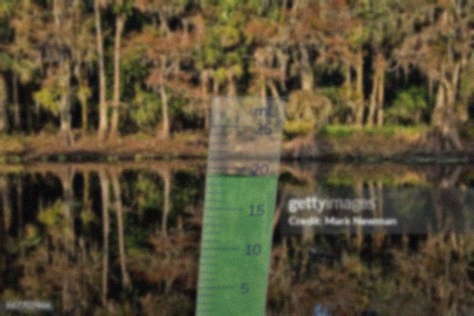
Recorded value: 19; mL
